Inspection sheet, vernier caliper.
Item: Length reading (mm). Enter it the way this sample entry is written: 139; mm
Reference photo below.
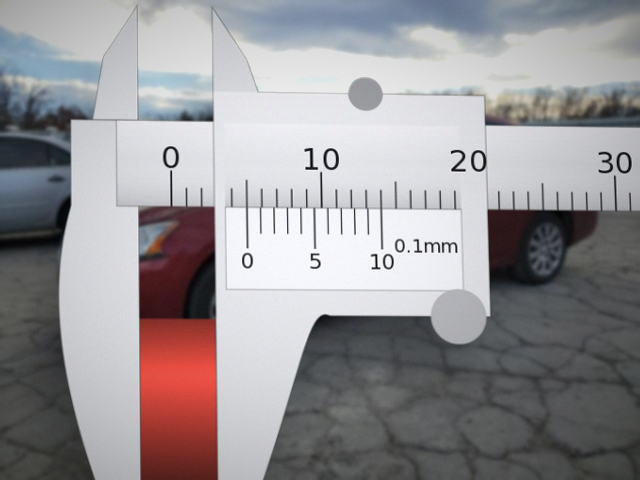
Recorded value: 5.0; mm
